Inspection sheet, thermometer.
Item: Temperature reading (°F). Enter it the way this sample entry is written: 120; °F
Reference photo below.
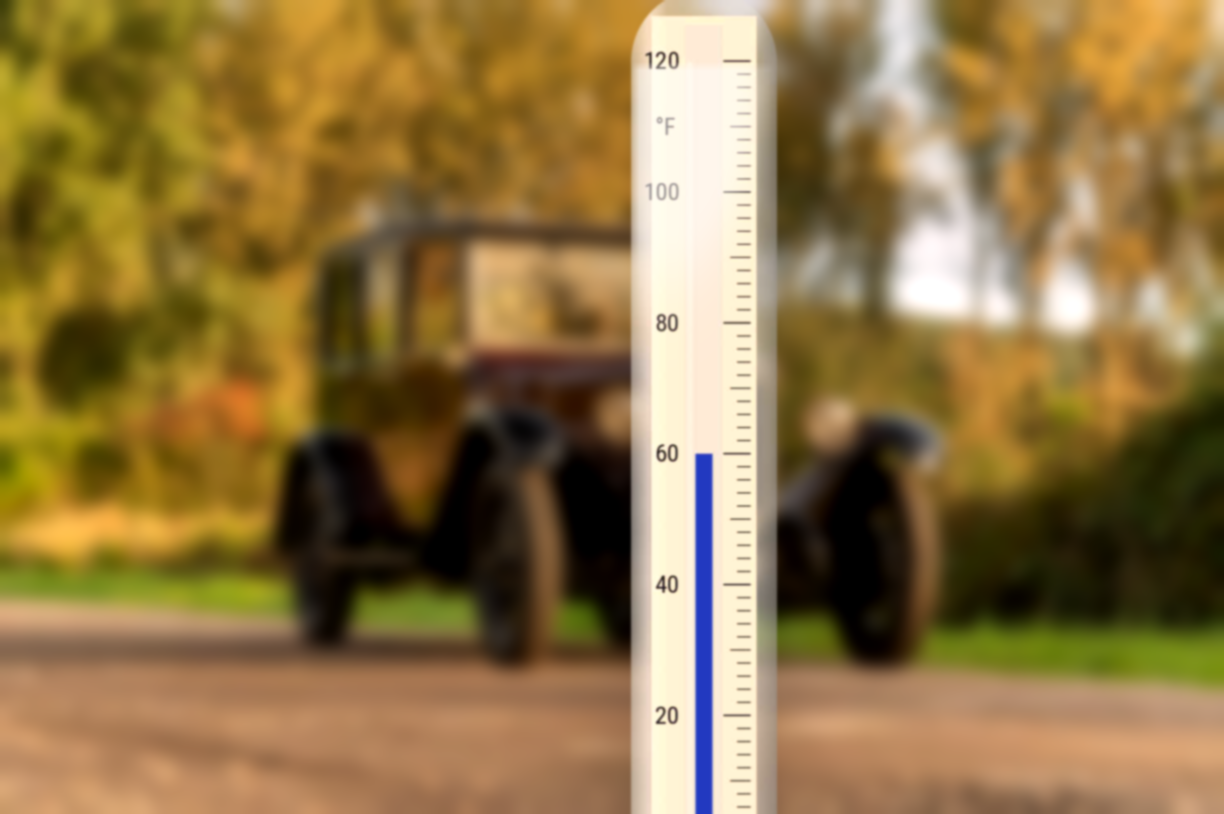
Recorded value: 60; °F
